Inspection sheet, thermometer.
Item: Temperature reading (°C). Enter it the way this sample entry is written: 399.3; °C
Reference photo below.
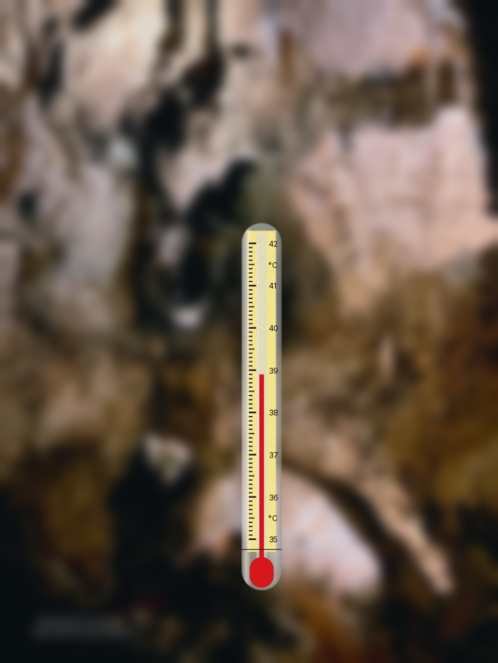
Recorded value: 38.9; °C
